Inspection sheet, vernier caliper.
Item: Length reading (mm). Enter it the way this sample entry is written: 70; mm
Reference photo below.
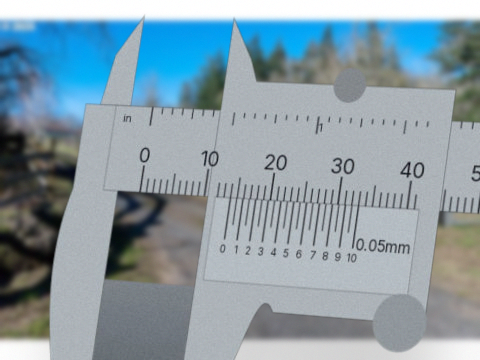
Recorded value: 14.0; mm
